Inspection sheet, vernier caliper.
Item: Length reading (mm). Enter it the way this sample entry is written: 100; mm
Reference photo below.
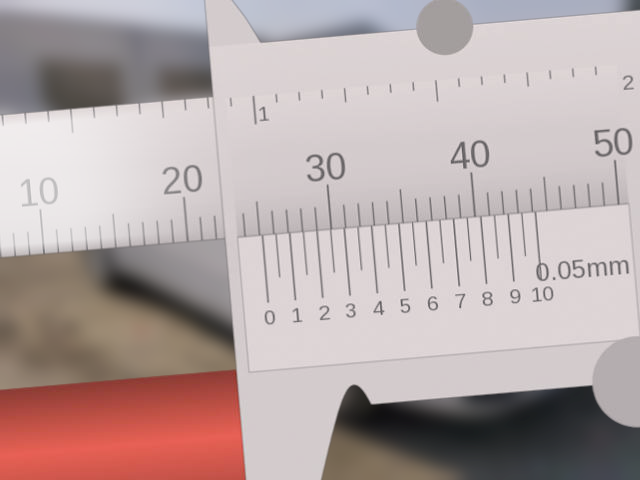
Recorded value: 25.2; mm
